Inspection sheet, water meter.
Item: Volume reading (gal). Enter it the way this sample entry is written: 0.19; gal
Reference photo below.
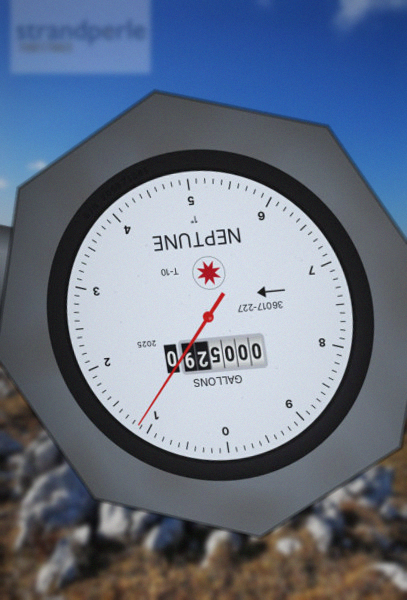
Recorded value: 5291.1; gal
